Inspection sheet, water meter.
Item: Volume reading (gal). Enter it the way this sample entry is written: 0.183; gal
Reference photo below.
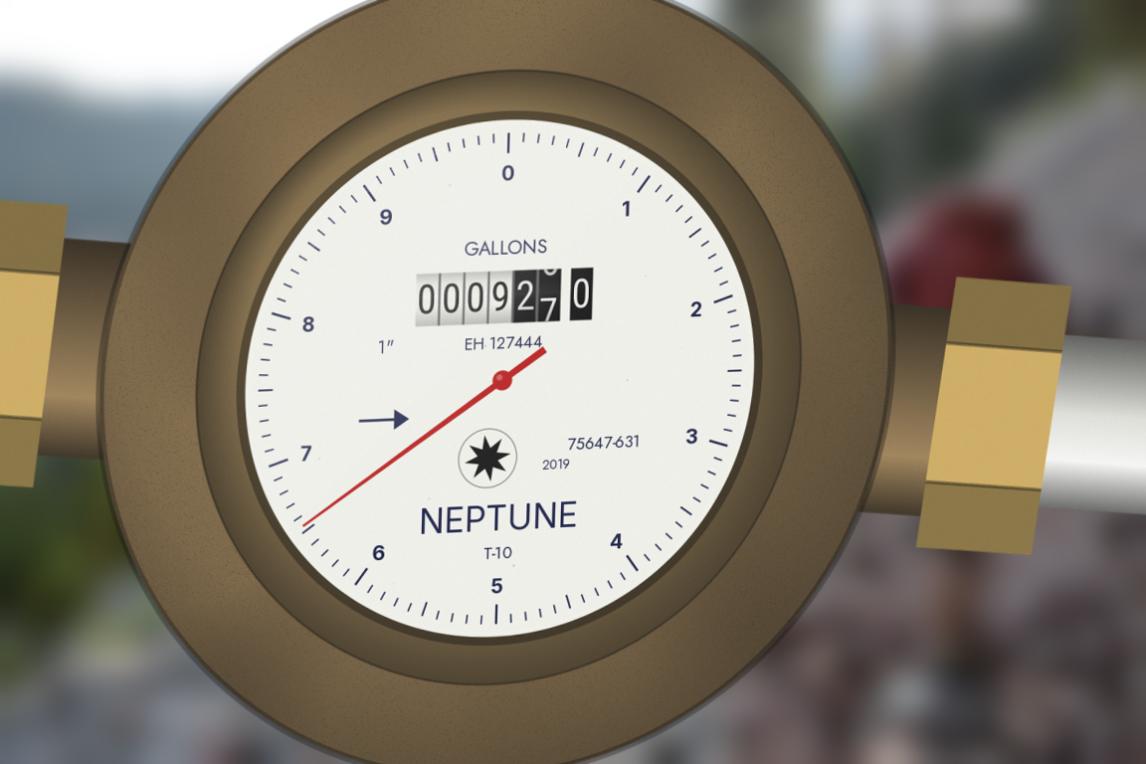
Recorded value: 9266.5; gal
